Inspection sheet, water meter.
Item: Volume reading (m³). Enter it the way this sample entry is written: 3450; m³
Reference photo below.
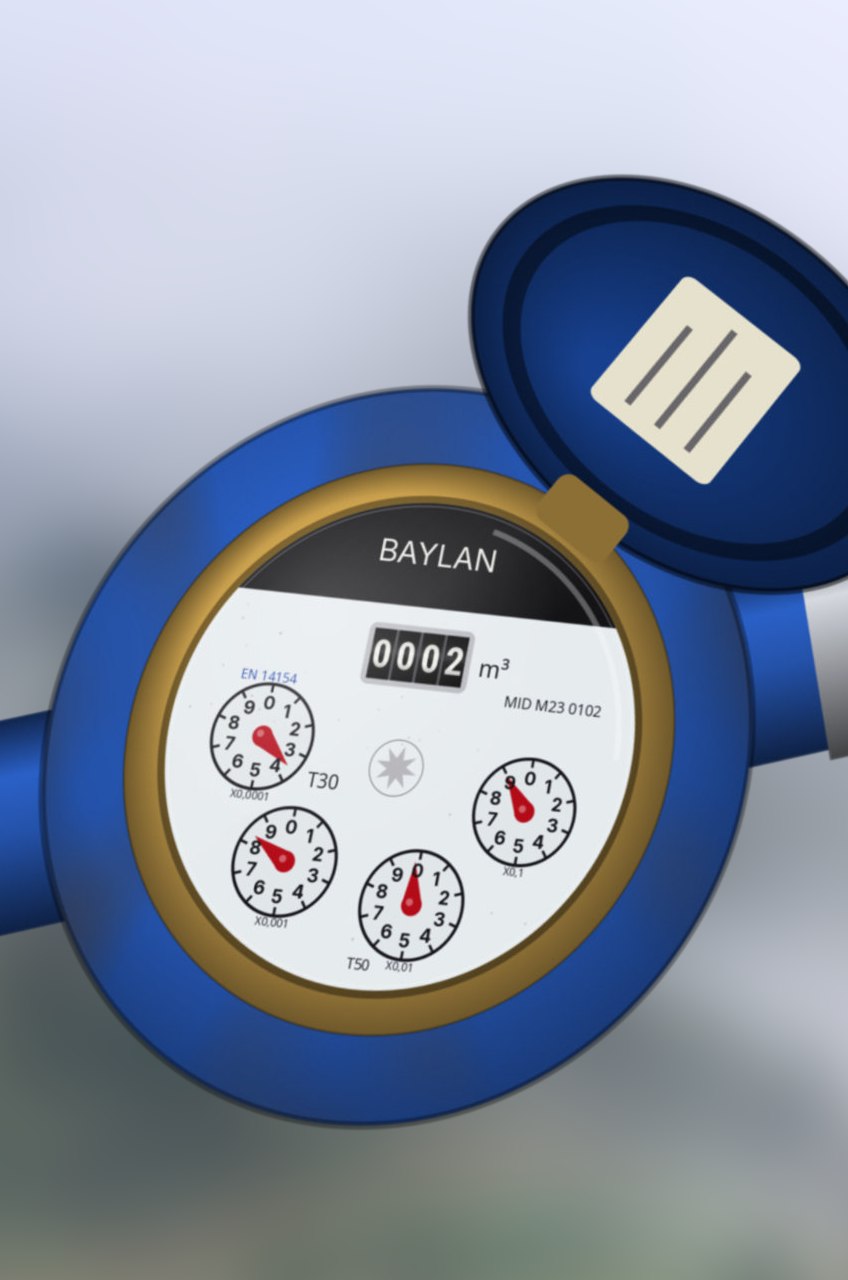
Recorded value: 2.8983; m³
